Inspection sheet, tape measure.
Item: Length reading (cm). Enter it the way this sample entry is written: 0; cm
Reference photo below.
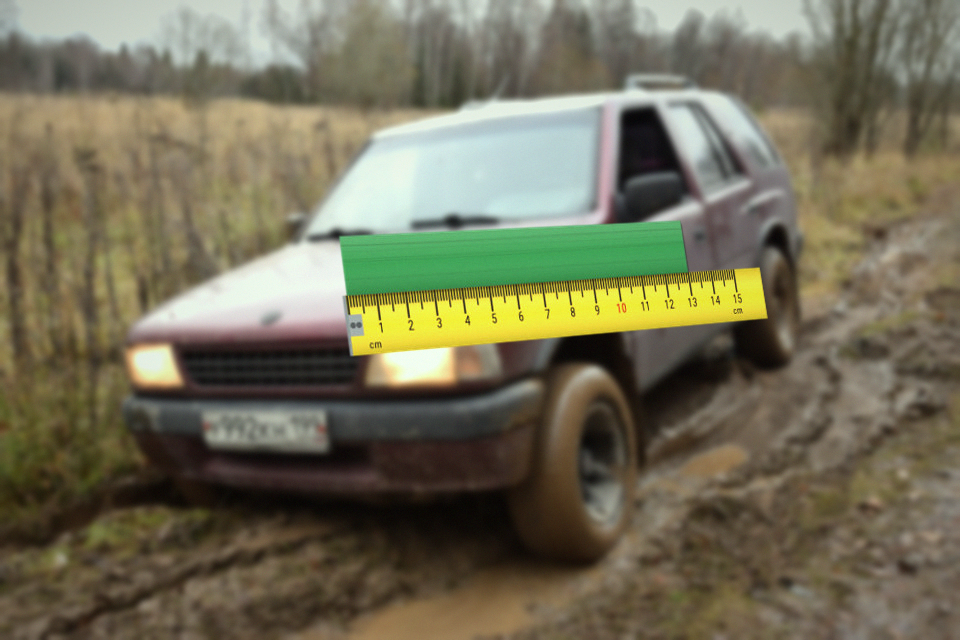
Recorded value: 13; cm
